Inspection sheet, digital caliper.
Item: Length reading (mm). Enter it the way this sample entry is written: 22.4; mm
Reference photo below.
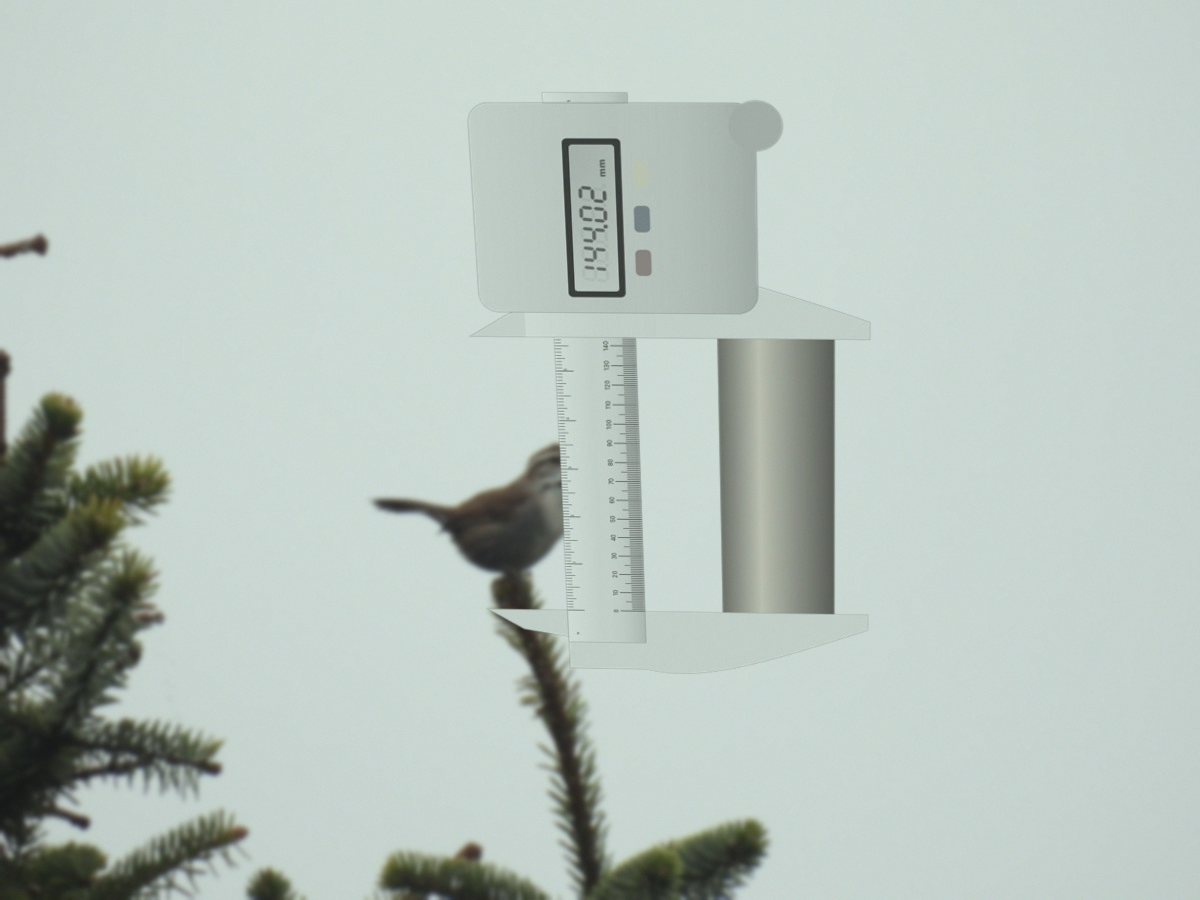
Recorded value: 144.02; mm
